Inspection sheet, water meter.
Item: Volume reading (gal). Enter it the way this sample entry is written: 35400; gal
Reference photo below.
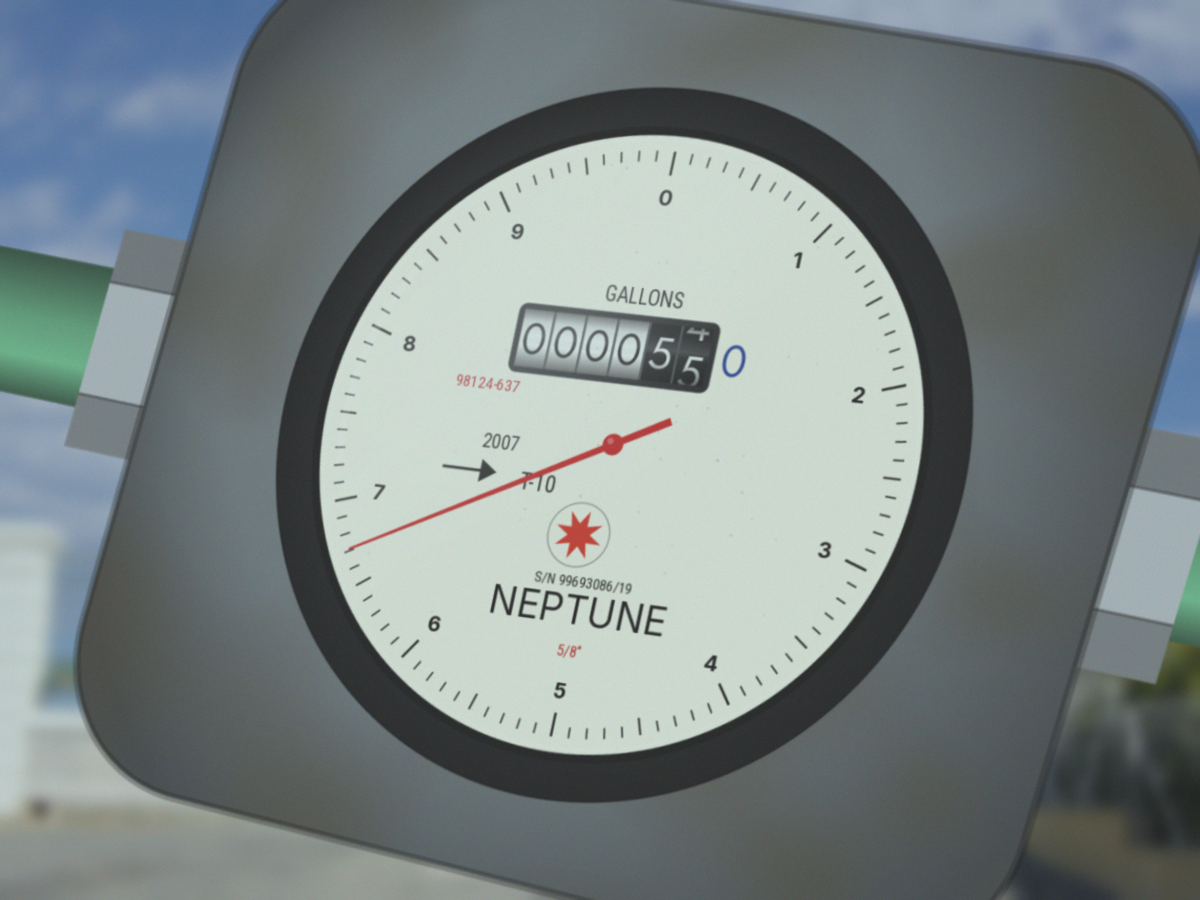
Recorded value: 546.7; gal
